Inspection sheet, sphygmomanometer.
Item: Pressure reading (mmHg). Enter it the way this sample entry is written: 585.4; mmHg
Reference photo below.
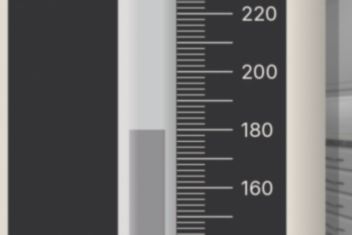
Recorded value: 180; mmHg
